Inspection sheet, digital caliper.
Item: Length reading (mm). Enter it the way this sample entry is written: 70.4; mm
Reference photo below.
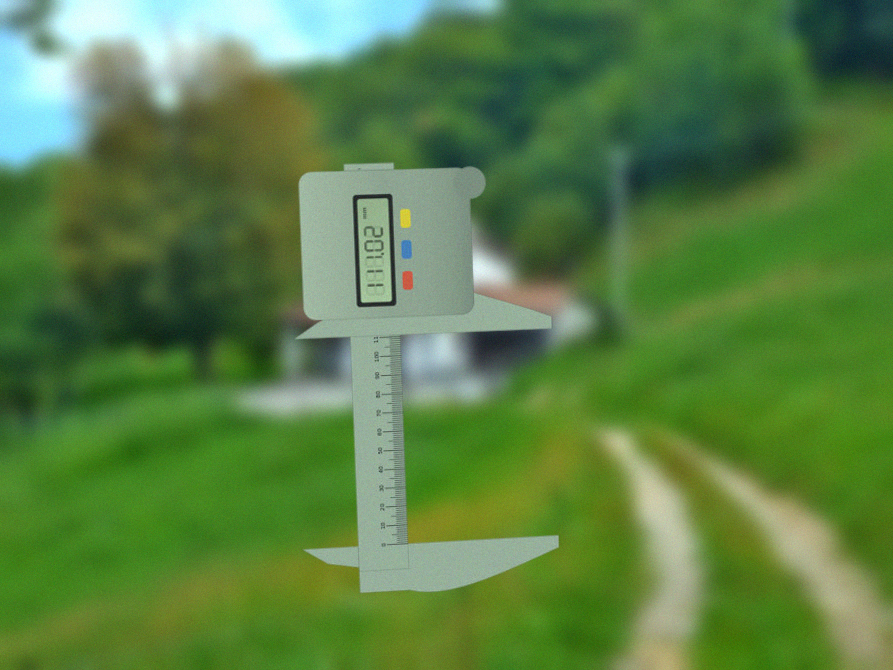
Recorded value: 111.02; mm
